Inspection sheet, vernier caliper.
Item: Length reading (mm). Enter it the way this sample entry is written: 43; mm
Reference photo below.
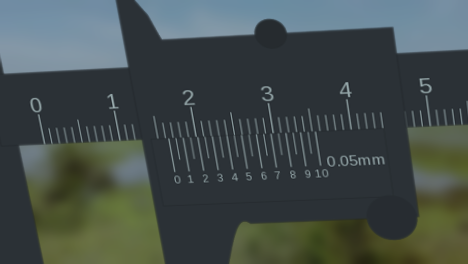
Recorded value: 16.4; mm
